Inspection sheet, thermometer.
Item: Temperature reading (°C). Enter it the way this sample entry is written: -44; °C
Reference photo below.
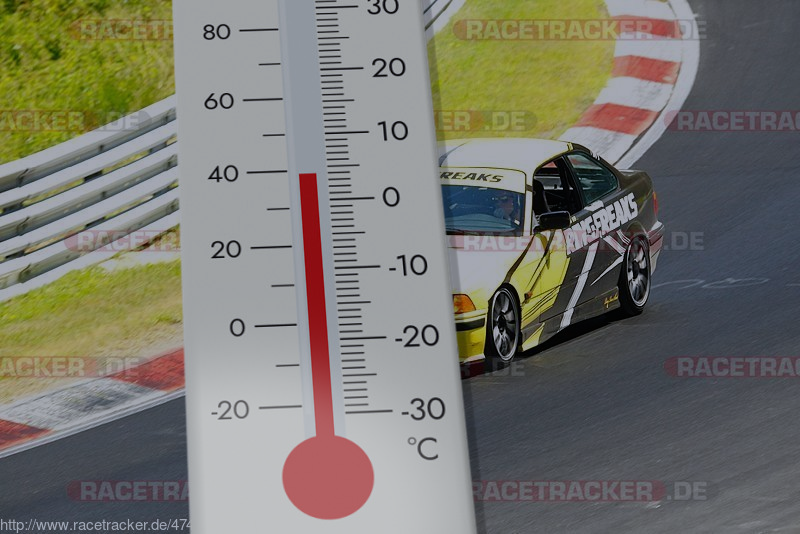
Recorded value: 4; °C
